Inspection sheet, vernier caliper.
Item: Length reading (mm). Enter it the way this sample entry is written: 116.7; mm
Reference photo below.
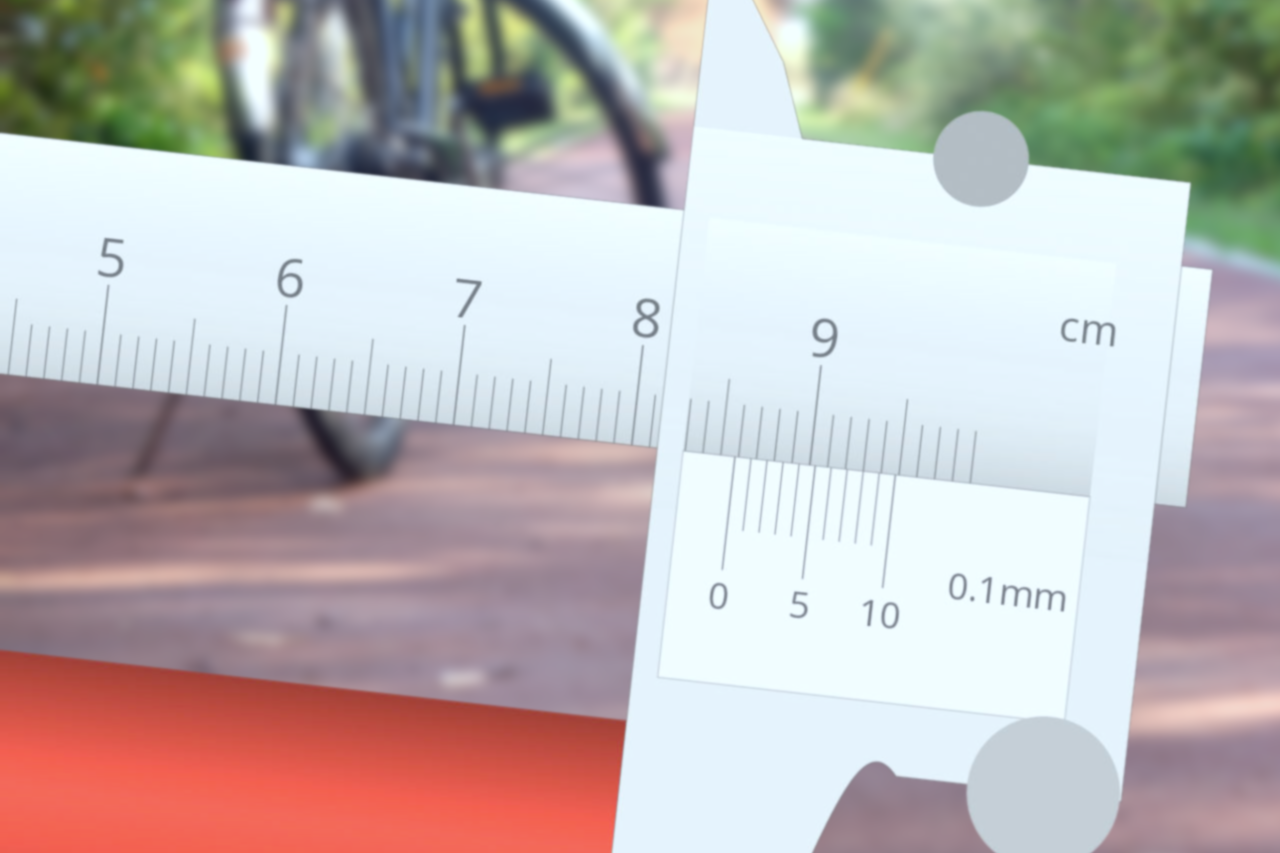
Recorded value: 85.8; mm
